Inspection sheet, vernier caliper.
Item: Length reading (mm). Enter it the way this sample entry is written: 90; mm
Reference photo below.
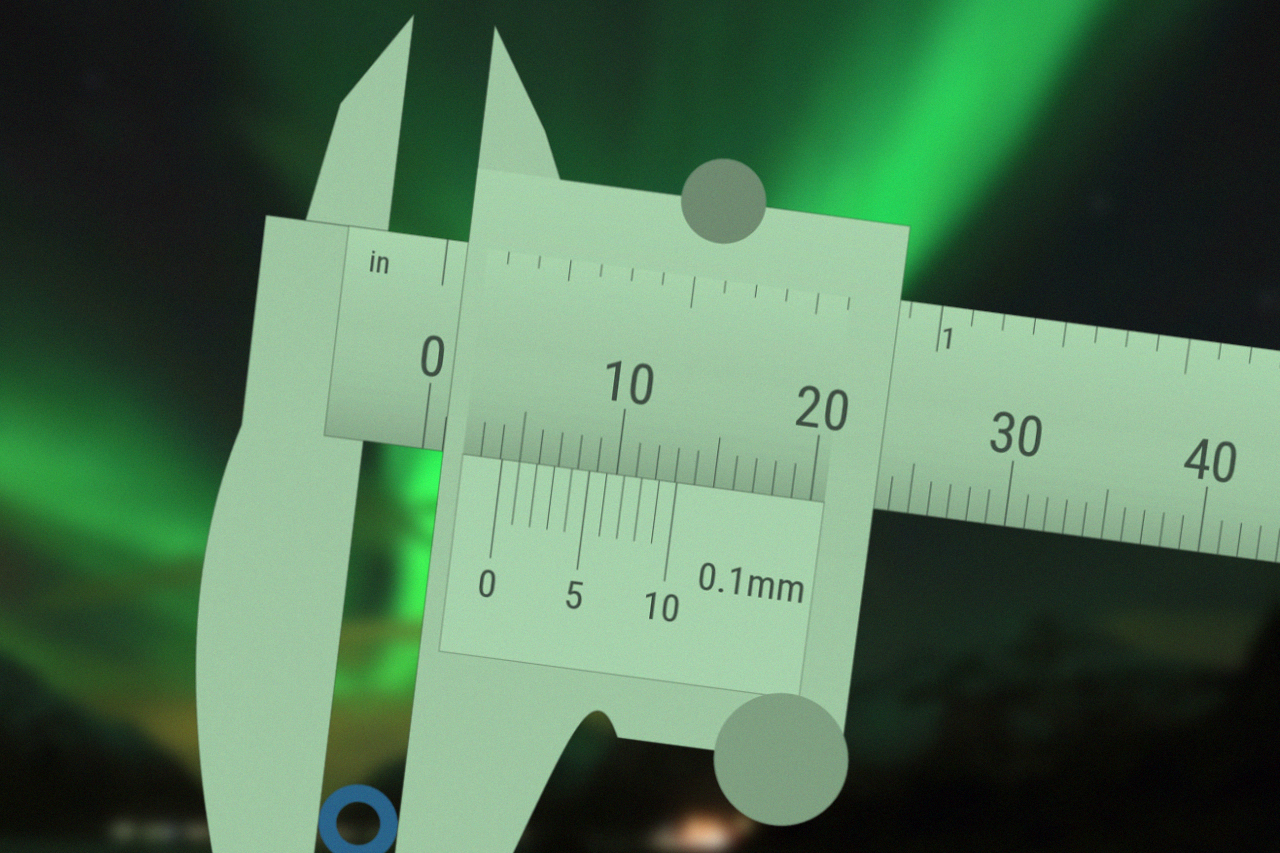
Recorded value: 4.1; mm
